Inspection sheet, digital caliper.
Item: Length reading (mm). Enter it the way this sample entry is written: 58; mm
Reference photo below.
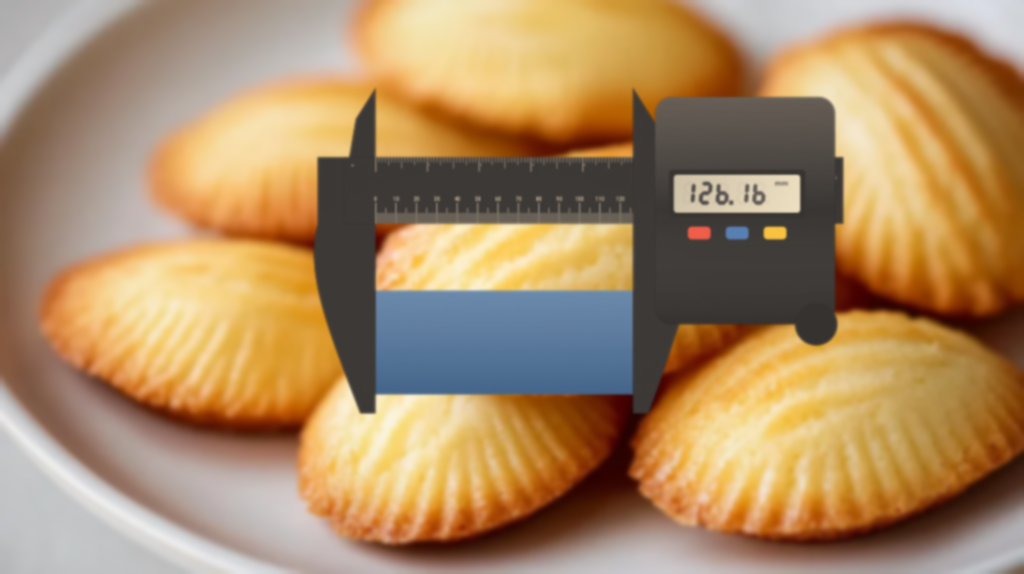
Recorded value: 126.16; mm
